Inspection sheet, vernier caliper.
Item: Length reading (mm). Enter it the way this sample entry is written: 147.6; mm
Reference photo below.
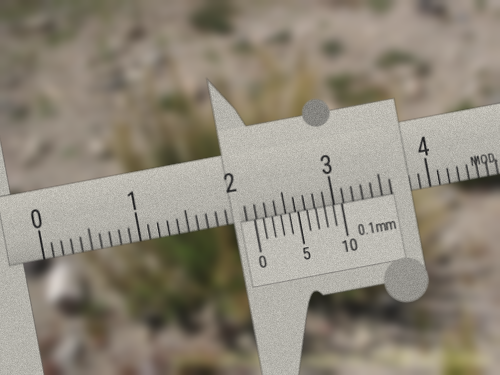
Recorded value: 21.8; mm
